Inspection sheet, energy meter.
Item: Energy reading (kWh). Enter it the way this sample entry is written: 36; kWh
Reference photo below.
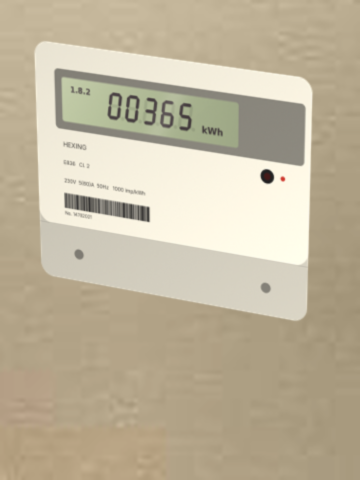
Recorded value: 365; kWh
